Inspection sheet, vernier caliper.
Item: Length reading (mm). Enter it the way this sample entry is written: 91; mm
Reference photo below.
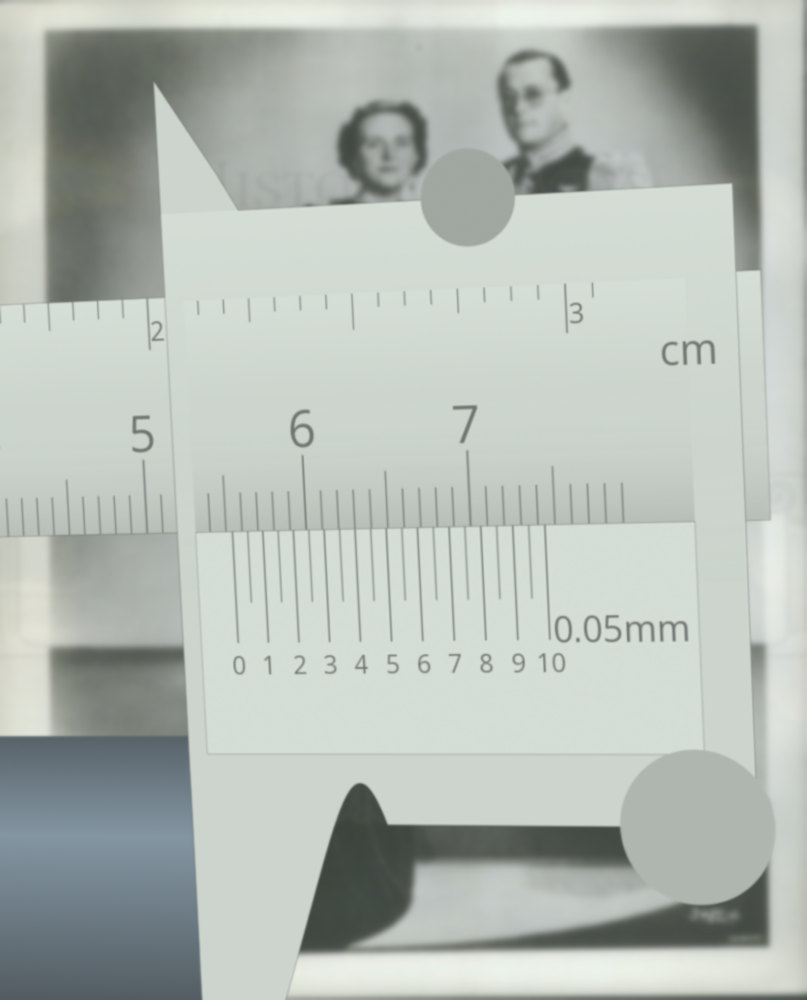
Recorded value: 55.4; mm
